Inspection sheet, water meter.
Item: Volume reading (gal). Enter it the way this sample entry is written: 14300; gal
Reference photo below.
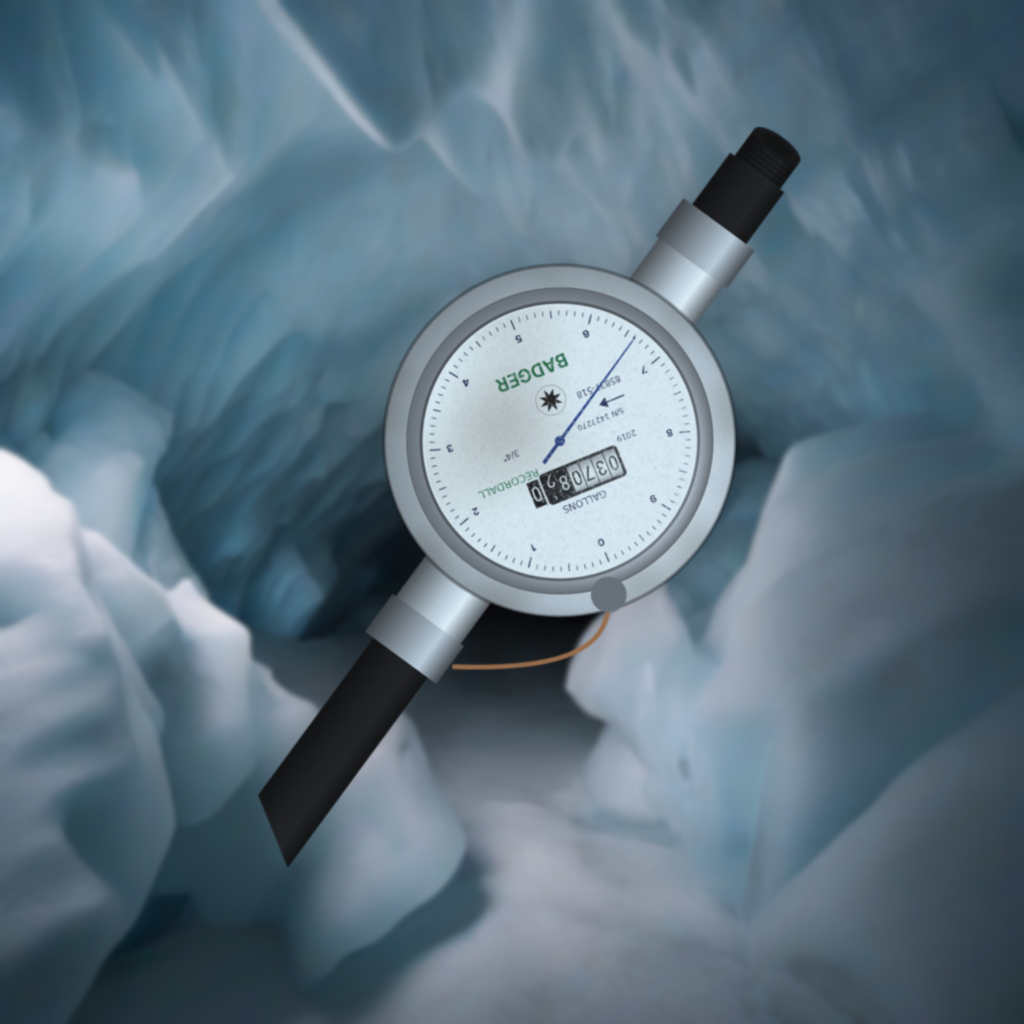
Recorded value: 370816.6; gal
